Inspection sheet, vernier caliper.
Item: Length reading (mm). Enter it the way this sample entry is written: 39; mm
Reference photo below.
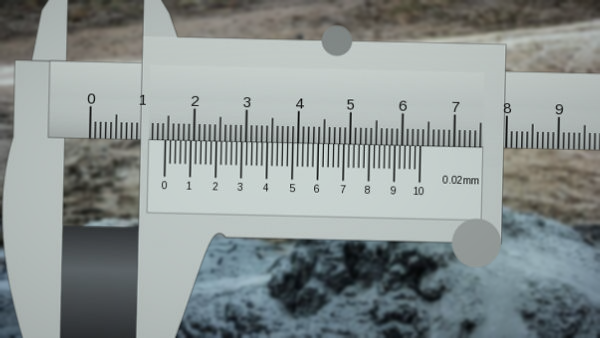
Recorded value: 14.5; mm
